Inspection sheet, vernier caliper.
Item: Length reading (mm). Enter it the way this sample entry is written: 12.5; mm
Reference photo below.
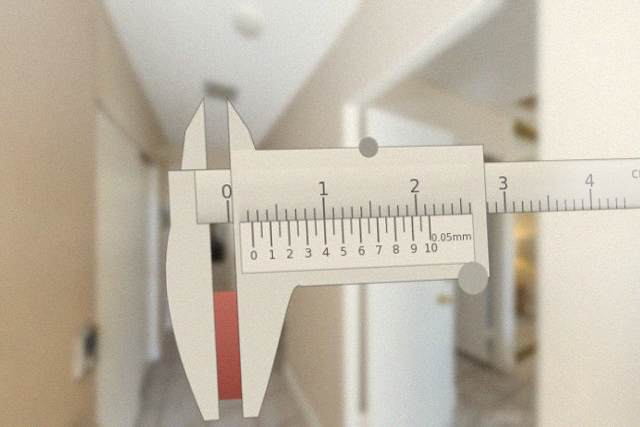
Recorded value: 2.4; mm
